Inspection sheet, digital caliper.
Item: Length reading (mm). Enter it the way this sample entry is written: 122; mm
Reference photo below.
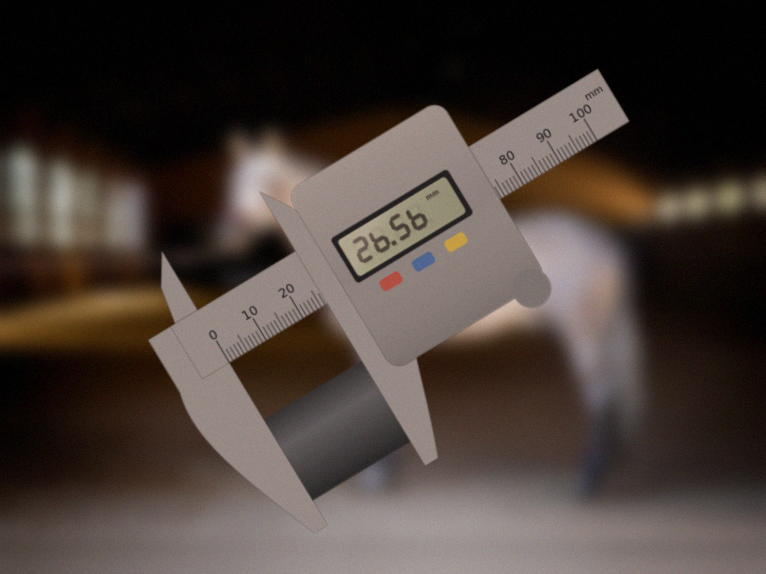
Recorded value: 26.56; mm
